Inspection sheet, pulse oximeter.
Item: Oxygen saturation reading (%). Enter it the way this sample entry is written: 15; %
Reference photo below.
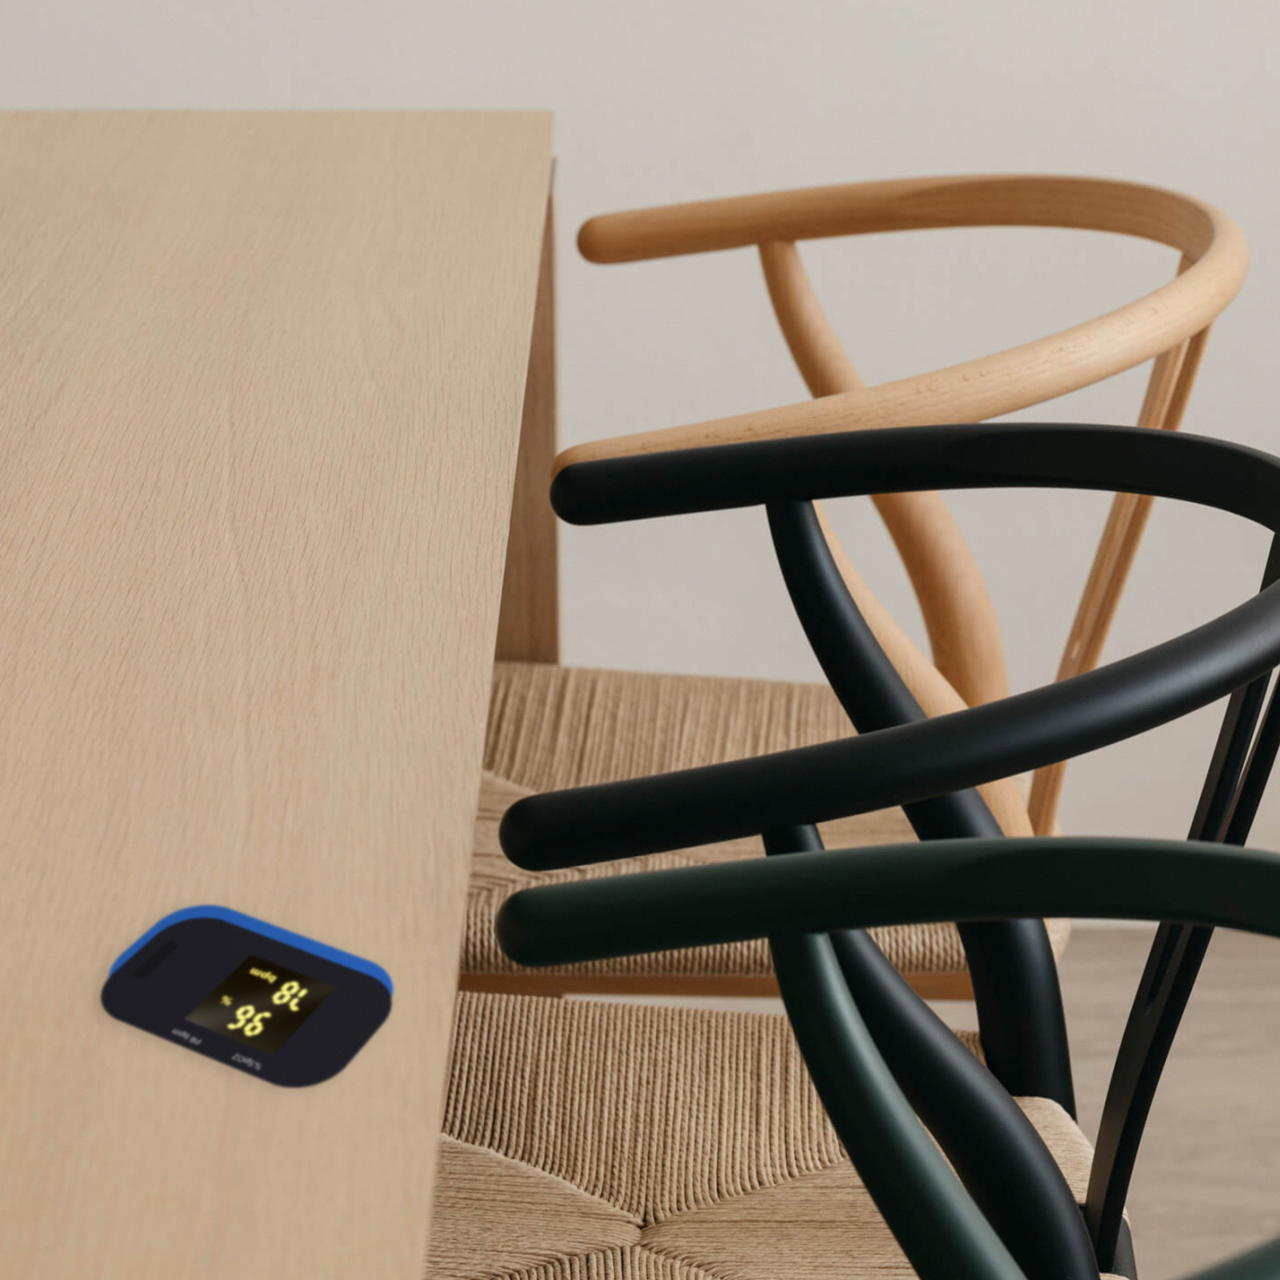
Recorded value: 96; %
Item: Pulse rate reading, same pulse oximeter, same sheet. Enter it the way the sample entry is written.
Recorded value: 78; bpm
